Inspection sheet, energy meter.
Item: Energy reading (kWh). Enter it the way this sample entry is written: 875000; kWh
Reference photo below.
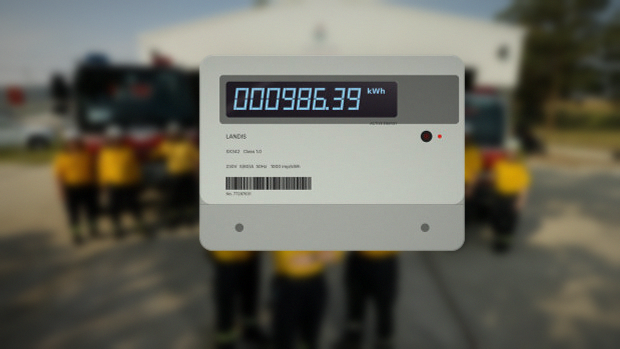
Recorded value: 986.39; kWh
